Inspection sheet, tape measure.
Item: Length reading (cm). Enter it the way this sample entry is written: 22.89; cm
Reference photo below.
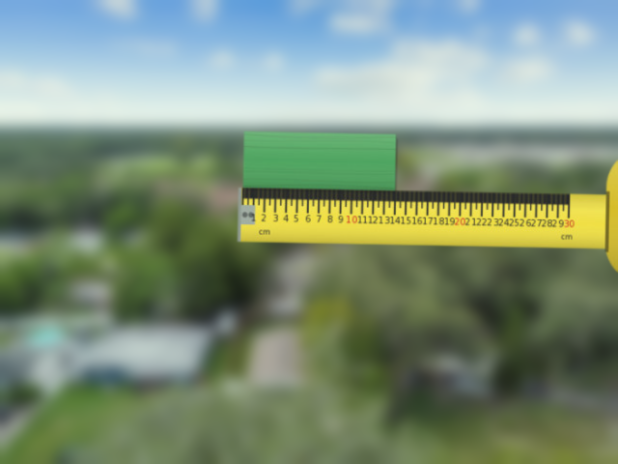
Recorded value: 14; cm
